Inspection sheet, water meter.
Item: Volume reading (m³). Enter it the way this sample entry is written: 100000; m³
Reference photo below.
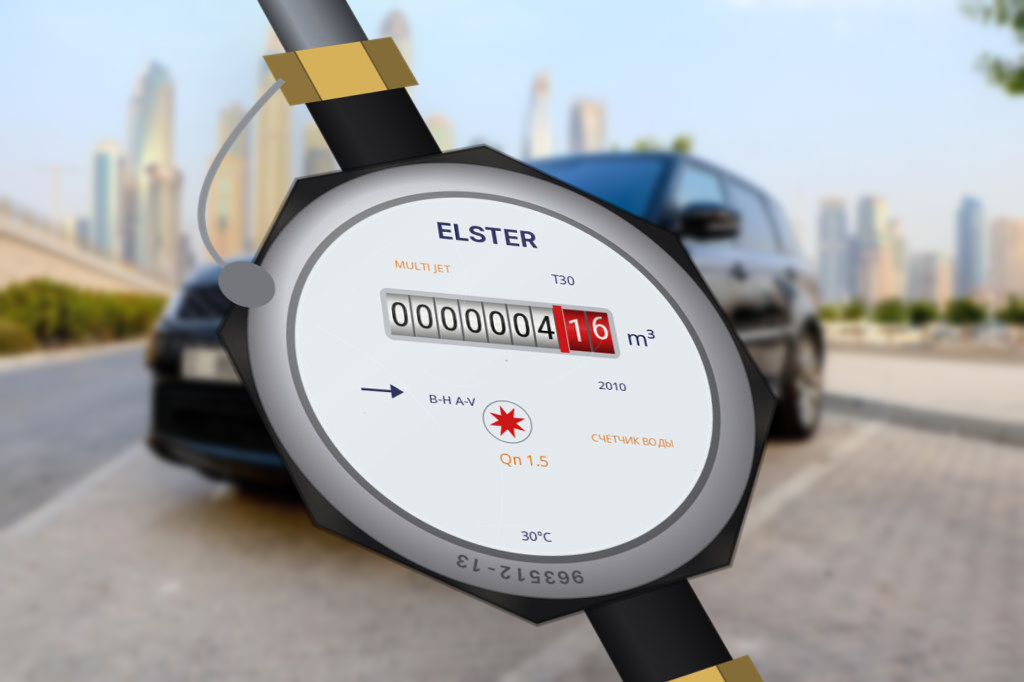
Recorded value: 4.16; m³
